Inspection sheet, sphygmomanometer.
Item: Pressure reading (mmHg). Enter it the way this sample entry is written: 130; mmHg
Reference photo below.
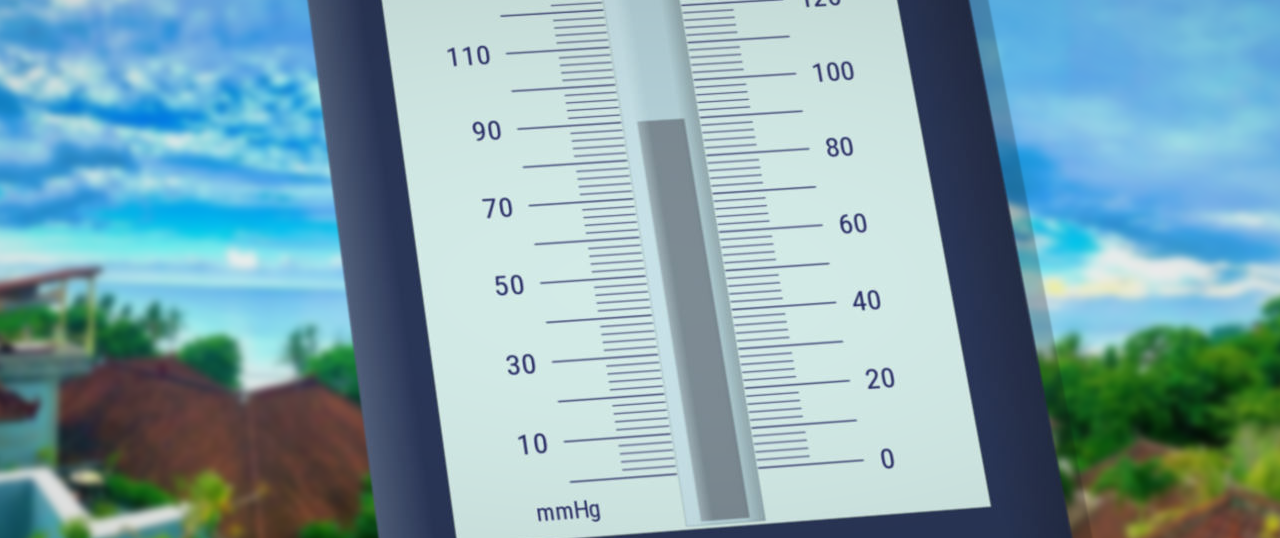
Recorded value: 90; mmHg
